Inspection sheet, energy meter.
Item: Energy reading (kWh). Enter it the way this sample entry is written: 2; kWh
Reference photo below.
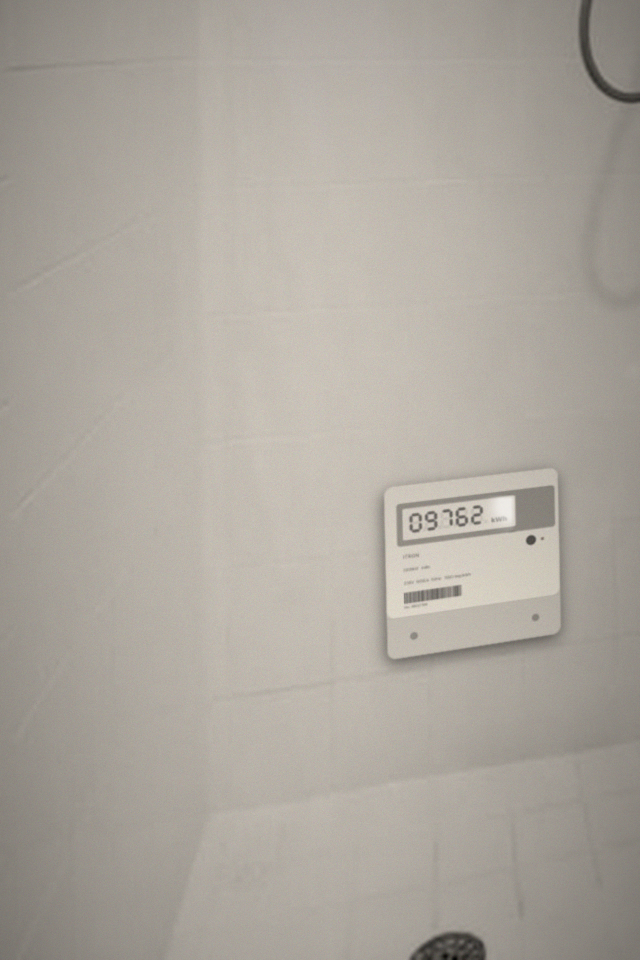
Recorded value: 9762; kWh
